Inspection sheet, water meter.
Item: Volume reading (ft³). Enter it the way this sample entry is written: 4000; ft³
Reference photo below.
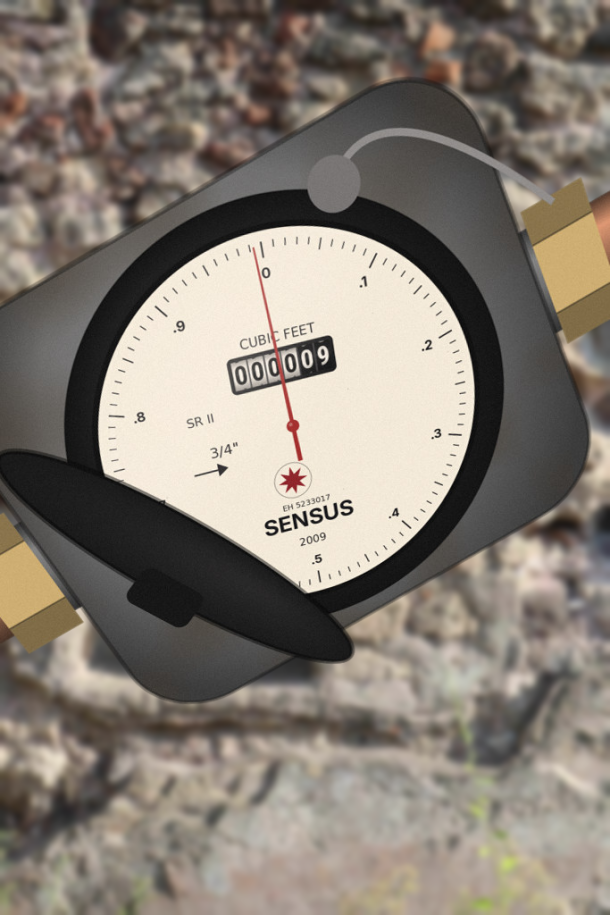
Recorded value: 8.99; ft³
